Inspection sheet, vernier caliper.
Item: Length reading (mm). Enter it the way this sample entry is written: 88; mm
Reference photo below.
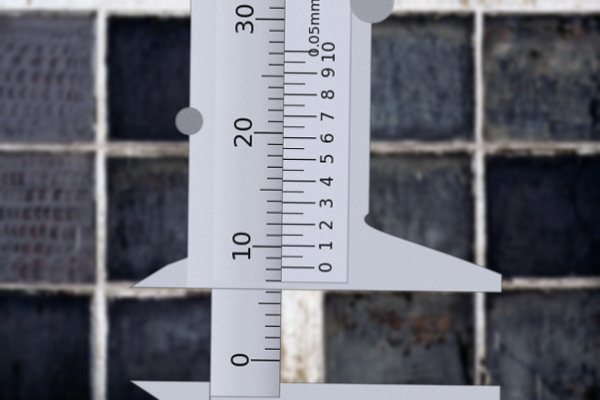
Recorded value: 8.2; mm
